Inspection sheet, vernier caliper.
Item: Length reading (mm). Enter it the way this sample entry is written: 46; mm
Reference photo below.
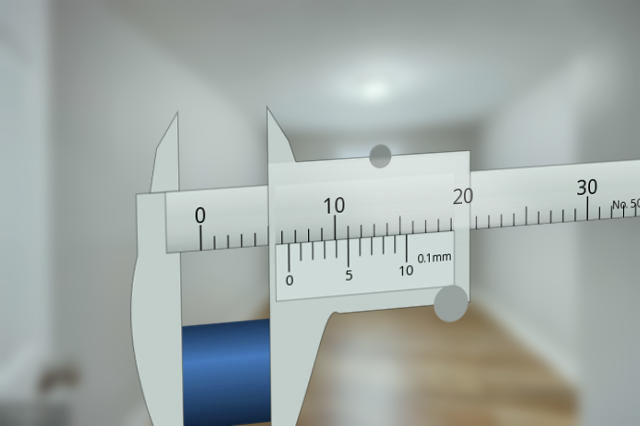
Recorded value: 6.5; mm
